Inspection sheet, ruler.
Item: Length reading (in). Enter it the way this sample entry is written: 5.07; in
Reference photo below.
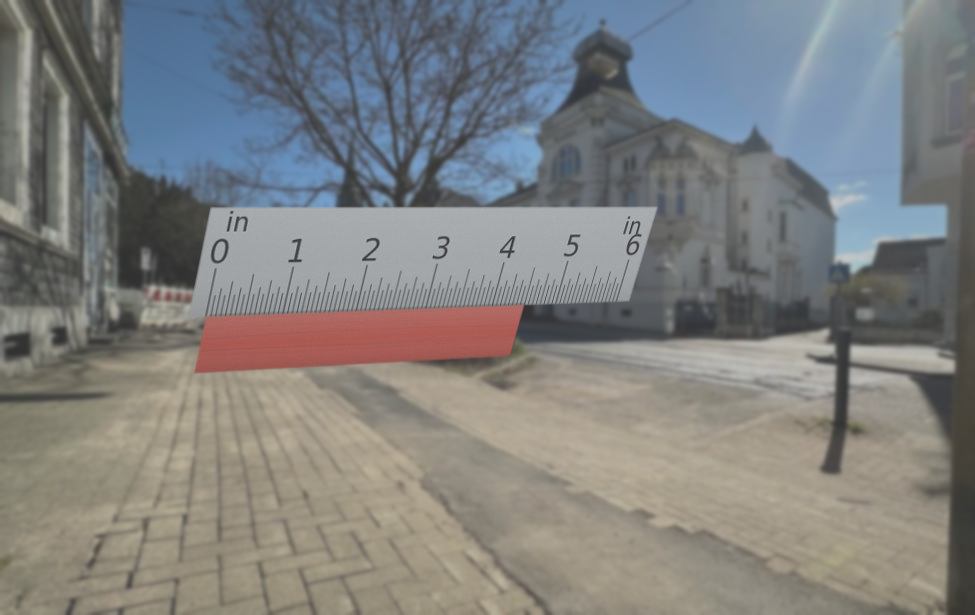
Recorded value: 4.5; in
